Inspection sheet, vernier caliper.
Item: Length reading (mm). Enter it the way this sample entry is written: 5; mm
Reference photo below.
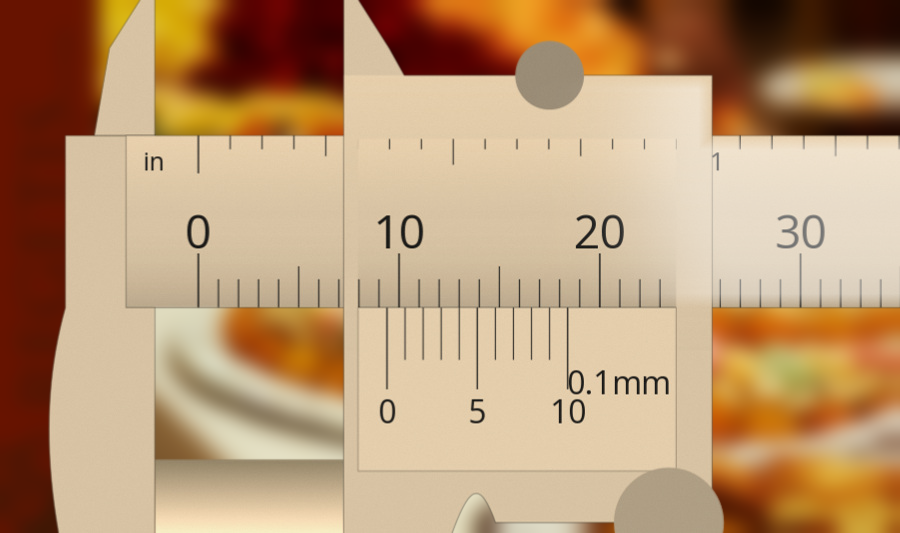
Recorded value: 9.4; mm
